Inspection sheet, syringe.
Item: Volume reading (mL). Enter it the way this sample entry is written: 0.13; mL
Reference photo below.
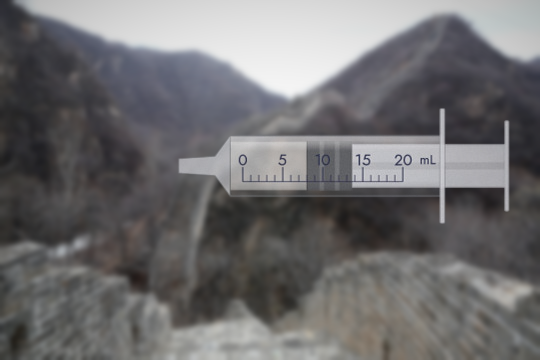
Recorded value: 8; mL
